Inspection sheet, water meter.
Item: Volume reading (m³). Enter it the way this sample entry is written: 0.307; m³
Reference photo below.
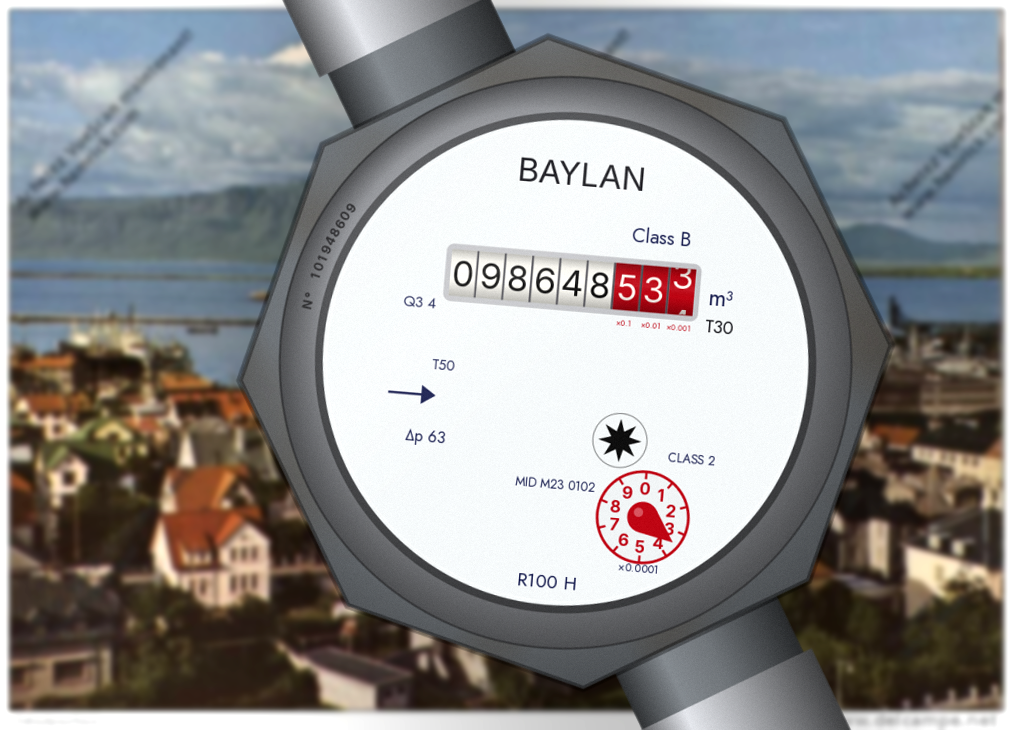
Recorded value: 98648.5333; m³
